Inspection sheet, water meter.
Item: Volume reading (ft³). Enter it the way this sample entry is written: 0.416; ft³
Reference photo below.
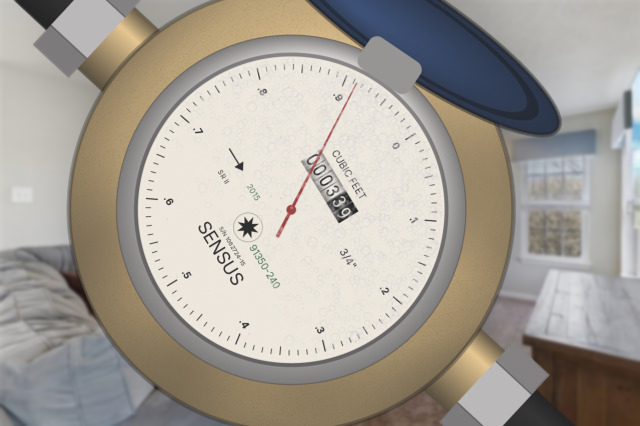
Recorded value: 338.91; ft³
